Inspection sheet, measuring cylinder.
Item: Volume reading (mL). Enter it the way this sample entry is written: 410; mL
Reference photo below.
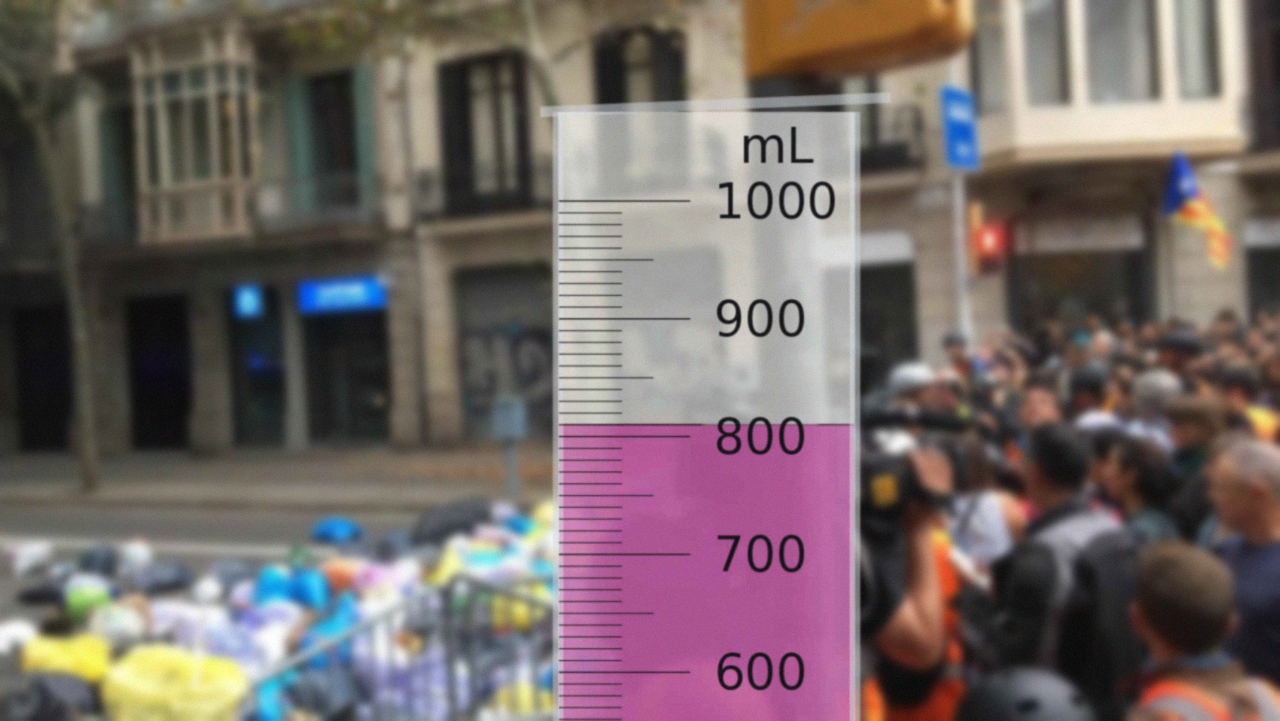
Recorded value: 810; mL
